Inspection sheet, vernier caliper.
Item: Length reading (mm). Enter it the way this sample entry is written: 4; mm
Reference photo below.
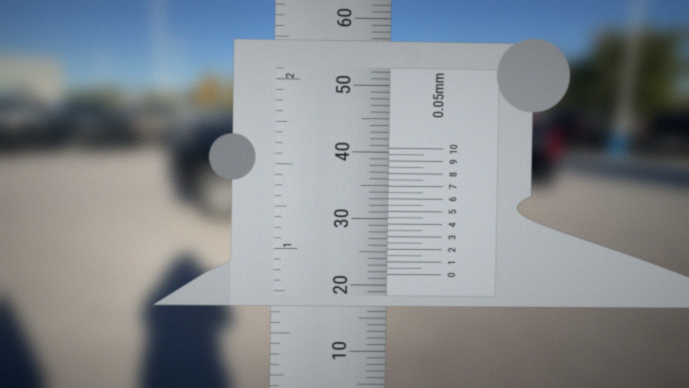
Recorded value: 21.6; mm
